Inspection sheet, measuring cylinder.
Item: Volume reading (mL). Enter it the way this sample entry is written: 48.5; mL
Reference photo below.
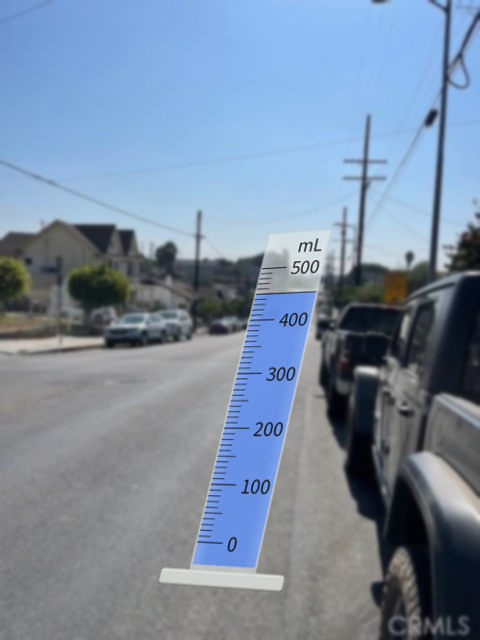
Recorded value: 450; mL
